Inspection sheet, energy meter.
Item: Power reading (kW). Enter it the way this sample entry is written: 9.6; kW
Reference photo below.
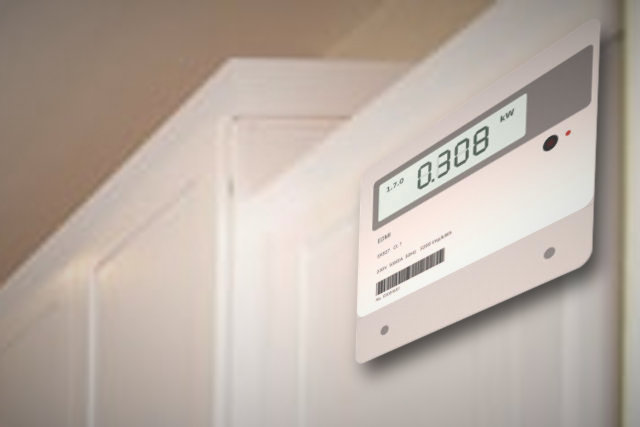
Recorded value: 0.308; kW
